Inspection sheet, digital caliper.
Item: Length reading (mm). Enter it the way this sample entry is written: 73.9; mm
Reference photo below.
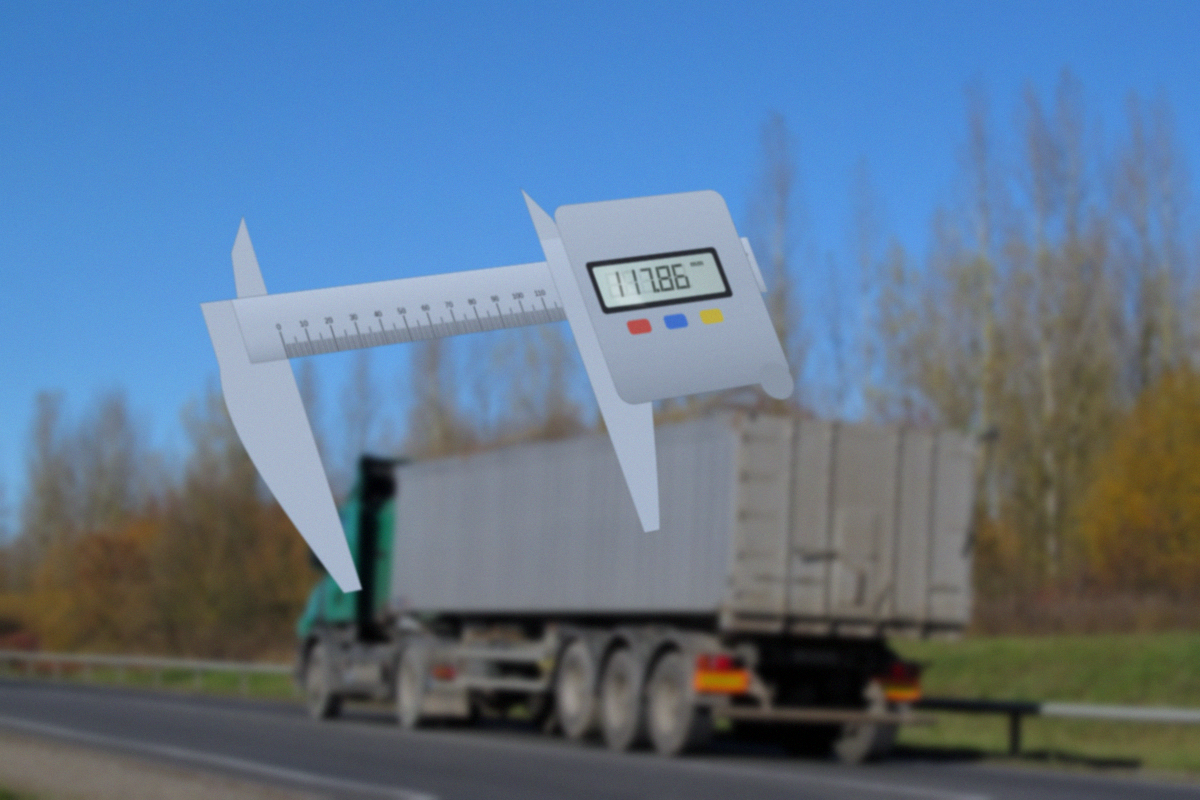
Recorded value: 117.86; mm
